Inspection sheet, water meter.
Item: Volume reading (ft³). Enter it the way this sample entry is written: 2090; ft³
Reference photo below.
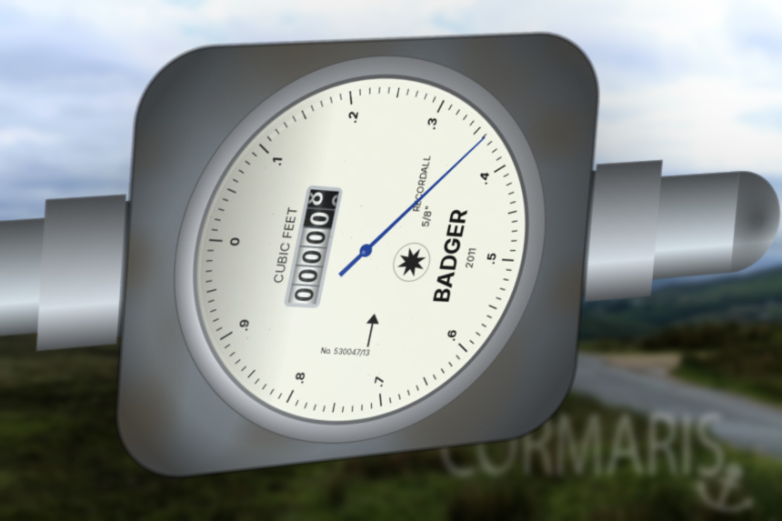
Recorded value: 8.36; ft³
